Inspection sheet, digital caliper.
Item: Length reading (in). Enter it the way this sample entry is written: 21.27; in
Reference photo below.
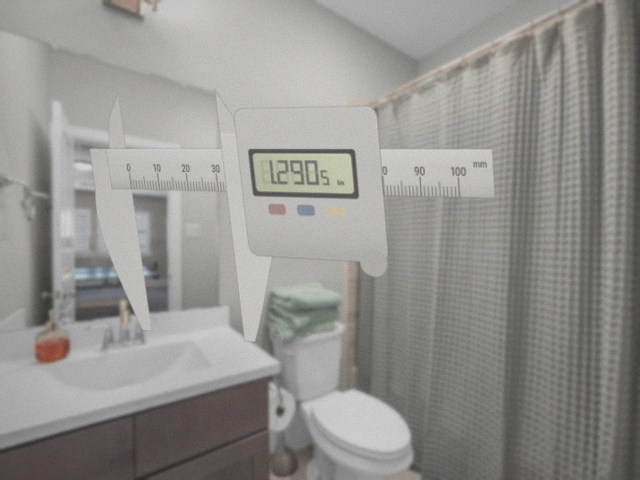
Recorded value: 1.2905; in
